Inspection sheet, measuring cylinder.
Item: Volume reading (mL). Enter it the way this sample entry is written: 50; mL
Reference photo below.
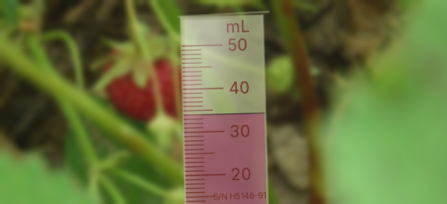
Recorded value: 34; mL
